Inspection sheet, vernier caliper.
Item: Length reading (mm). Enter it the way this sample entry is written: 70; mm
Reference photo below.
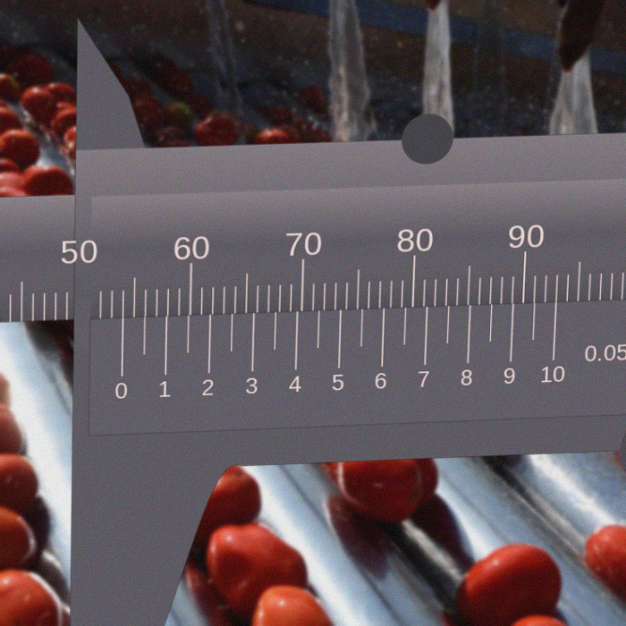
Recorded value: 54.0; mm
